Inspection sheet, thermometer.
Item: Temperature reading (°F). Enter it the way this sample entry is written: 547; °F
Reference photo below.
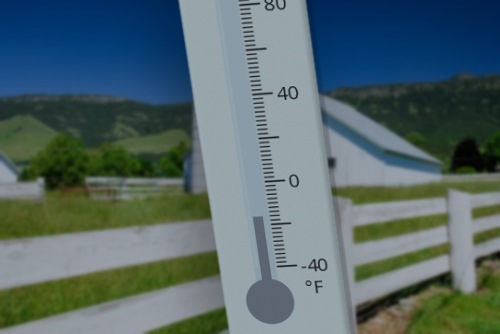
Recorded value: -16; °F
